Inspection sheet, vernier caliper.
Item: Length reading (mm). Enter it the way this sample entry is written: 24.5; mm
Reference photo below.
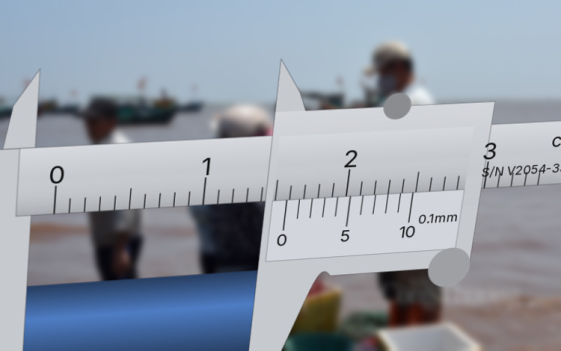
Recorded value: 15.8; mm
